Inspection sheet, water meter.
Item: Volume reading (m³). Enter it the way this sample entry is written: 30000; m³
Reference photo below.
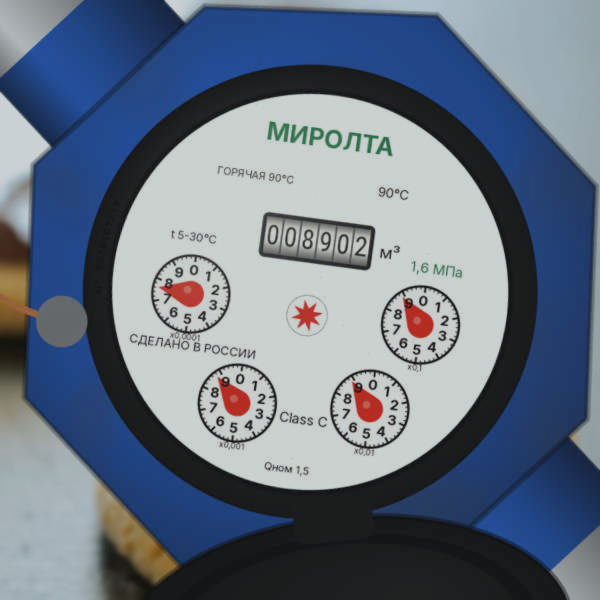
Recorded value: 8902.8887; m³
